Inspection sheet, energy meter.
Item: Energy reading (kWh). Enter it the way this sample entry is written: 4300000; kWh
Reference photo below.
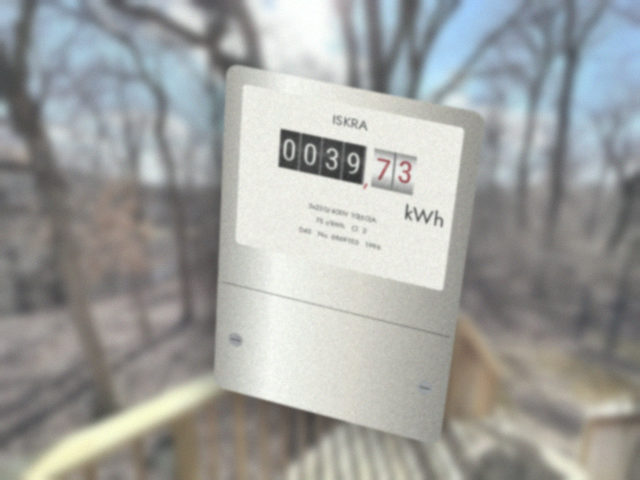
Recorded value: 39.73; kWh
